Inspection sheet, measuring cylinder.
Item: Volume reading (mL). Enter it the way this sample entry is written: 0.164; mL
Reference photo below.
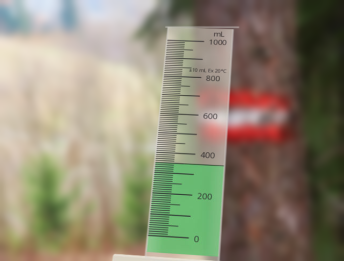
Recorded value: 350; mL
